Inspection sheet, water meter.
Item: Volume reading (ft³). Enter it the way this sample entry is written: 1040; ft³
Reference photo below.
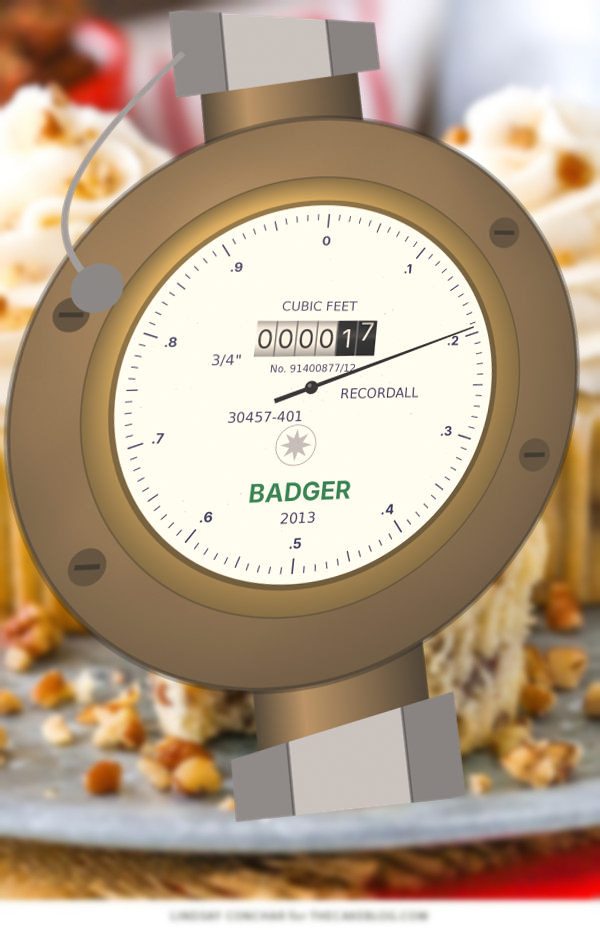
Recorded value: 17.19; ft³
